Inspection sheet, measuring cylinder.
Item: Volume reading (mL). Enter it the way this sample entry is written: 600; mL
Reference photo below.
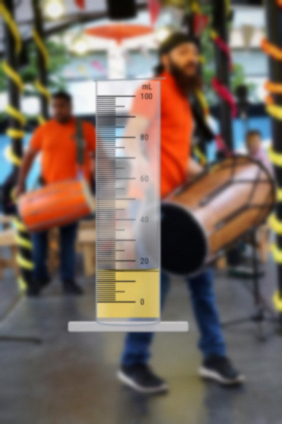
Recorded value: 15; mL
